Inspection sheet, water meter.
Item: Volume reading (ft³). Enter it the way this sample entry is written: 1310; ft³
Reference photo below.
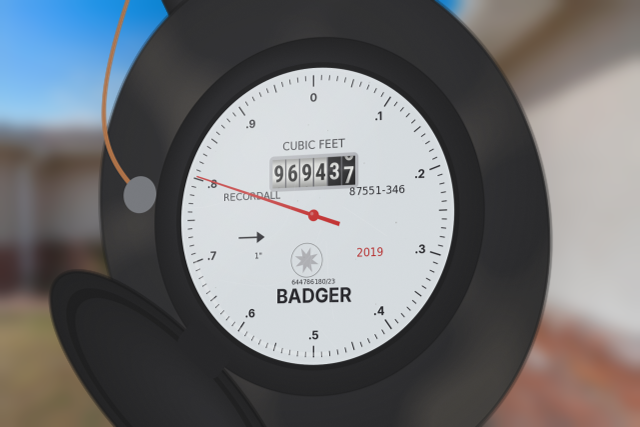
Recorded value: 969436.80; ft³
